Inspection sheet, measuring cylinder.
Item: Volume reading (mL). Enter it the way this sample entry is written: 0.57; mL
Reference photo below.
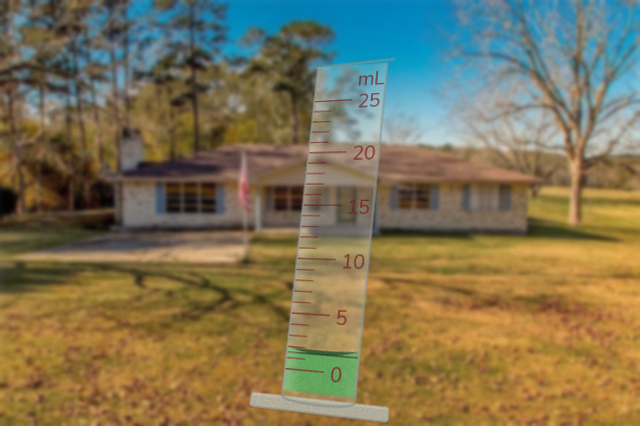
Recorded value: 1.5; mL
